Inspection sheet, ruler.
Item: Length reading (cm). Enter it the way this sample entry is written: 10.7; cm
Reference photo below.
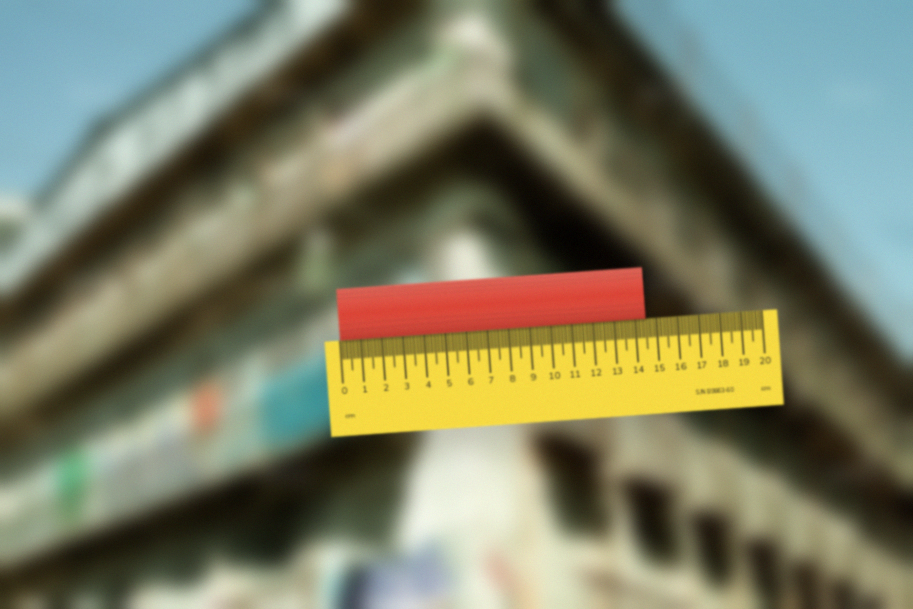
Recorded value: 14.5; cm
